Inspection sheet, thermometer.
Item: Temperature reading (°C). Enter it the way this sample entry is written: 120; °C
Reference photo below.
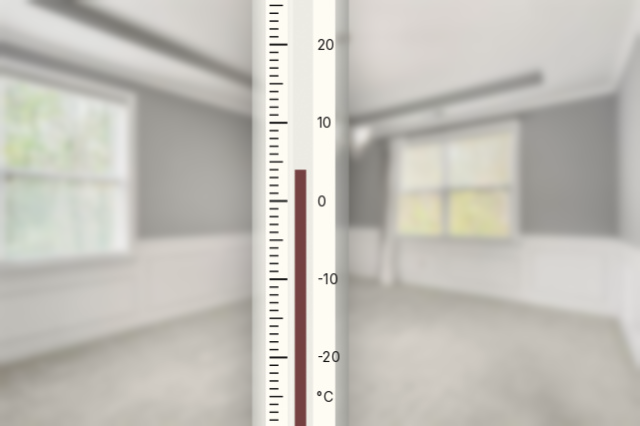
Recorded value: 4; °C
